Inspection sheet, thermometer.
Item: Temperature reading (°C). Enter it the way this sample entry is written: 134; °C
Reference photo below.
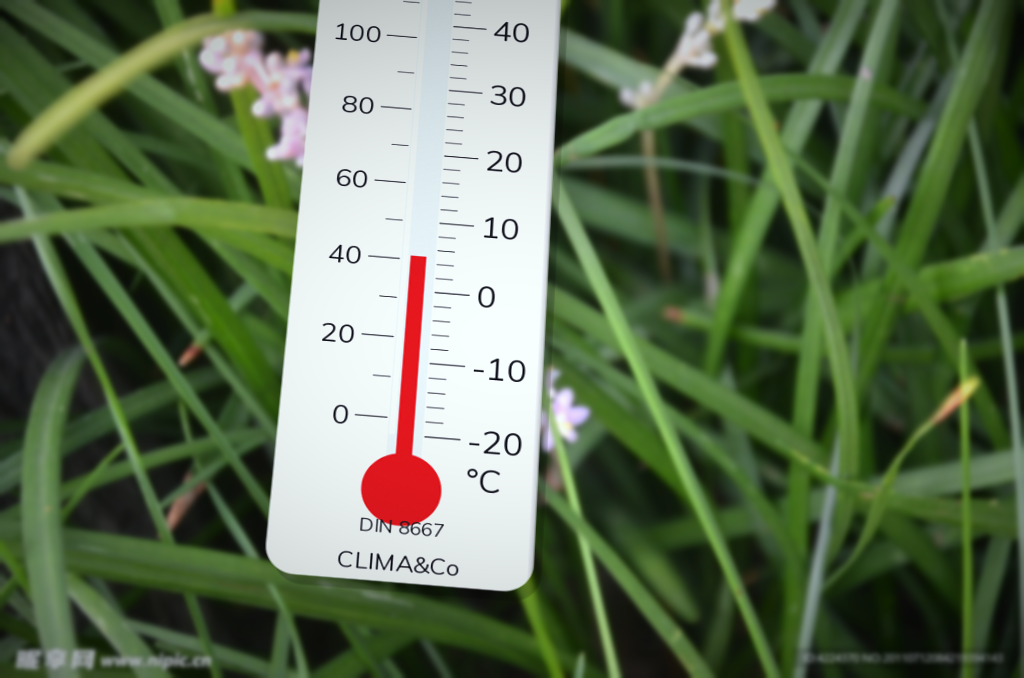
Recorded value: 5; °C
